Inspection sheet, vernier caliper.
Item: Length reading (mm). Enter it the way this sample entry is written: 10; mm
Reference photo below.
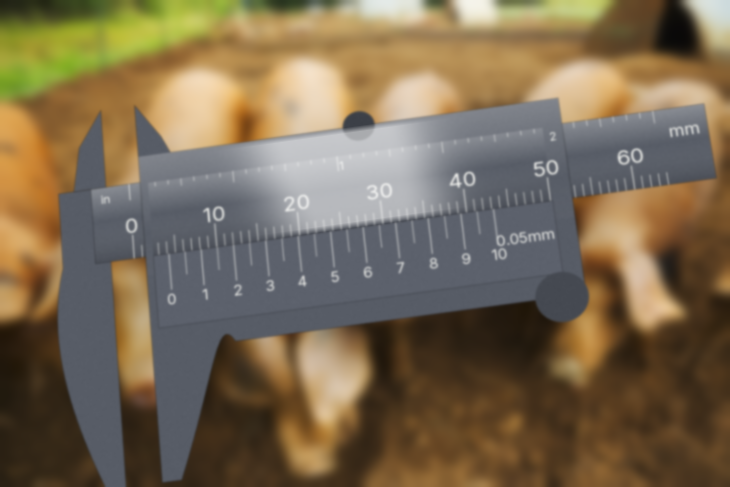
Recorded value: 4.2; mm
